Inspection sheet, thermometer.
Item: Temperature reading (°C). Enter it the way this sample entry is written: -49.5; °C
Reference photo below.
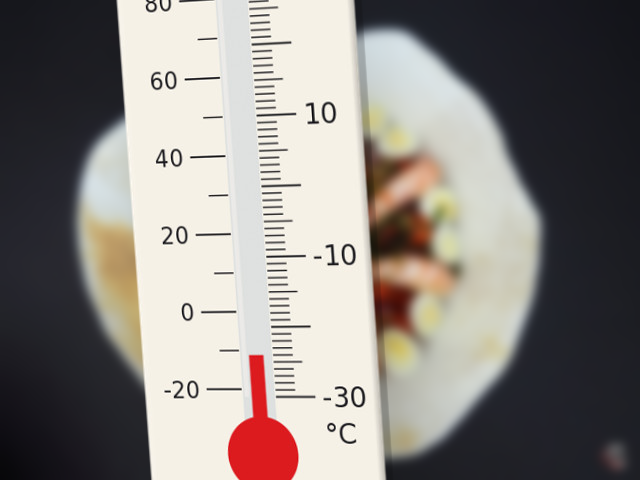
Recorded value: -24; °C
